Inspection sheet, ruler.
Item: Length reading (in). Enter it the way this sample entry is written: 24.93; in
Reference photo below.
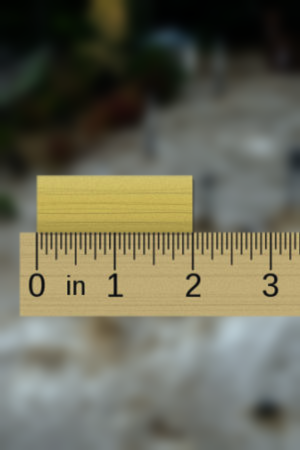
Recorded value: 2; in
